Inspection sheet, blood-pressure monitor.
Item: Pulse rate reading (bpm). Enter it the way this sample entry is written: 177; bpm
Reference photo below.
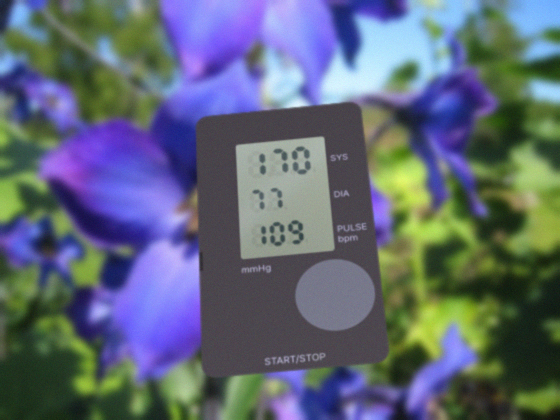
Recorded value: 109; bpm
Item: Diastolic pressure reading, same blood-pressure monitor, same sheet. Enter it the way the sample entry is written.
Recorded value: 77; mmHg
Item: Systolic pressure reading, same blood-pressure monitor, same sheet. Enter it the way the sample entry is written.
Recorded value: 170; mmHg
